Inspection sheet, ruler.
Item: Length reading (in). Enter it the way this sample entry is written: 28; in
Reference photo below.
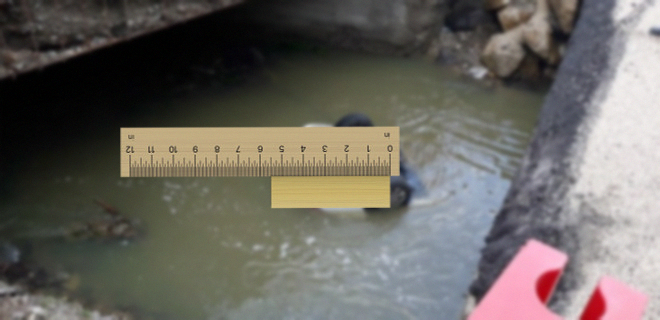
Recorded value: 5.5; in
